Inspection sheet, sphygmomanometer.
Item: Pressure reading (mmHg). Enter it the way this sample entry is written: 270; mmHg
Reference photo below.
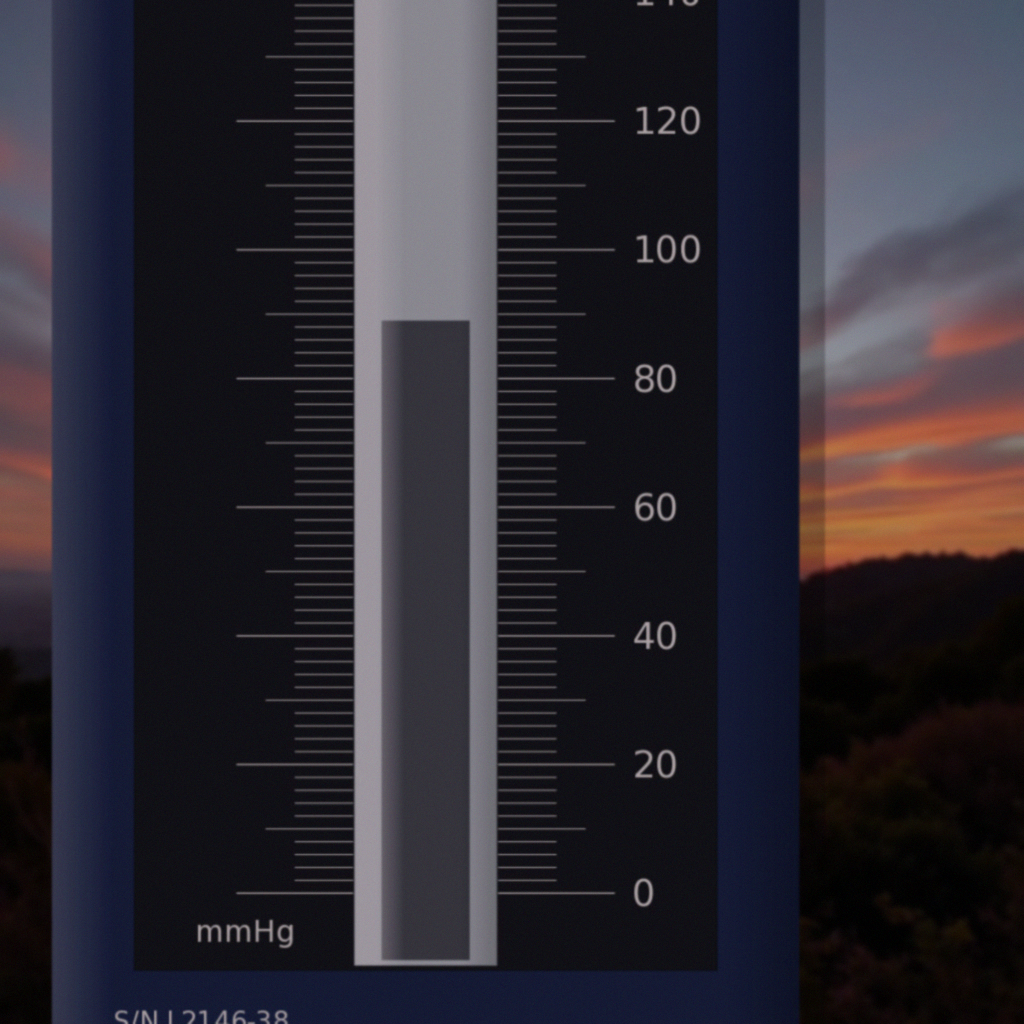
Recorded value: 89; mmHg
